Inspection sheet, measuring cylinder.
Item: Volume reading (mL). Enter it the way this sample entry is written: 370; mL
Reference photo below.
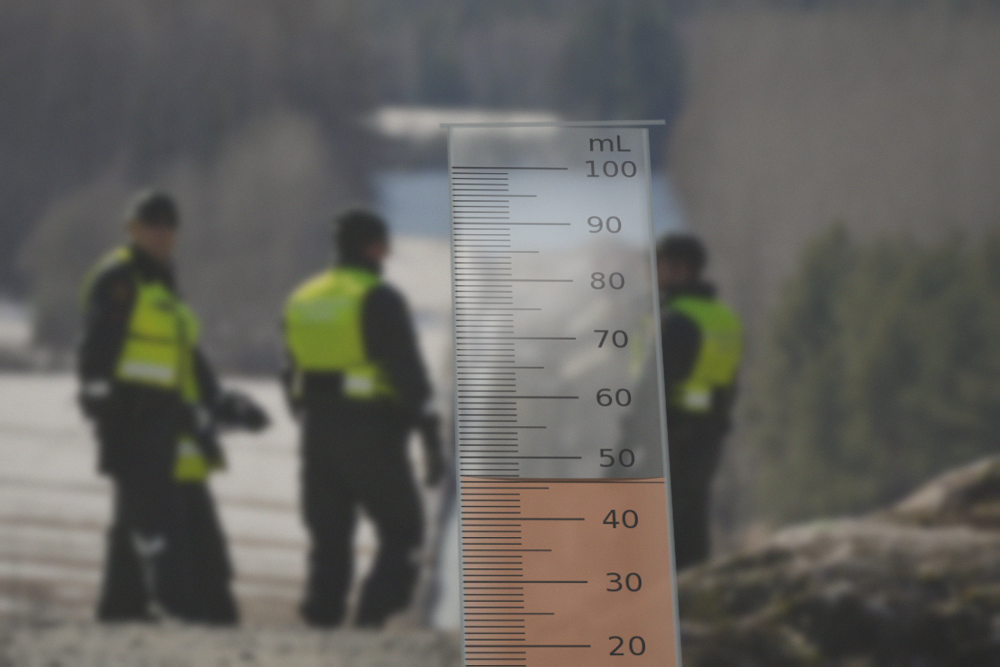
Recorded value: 46; mL
